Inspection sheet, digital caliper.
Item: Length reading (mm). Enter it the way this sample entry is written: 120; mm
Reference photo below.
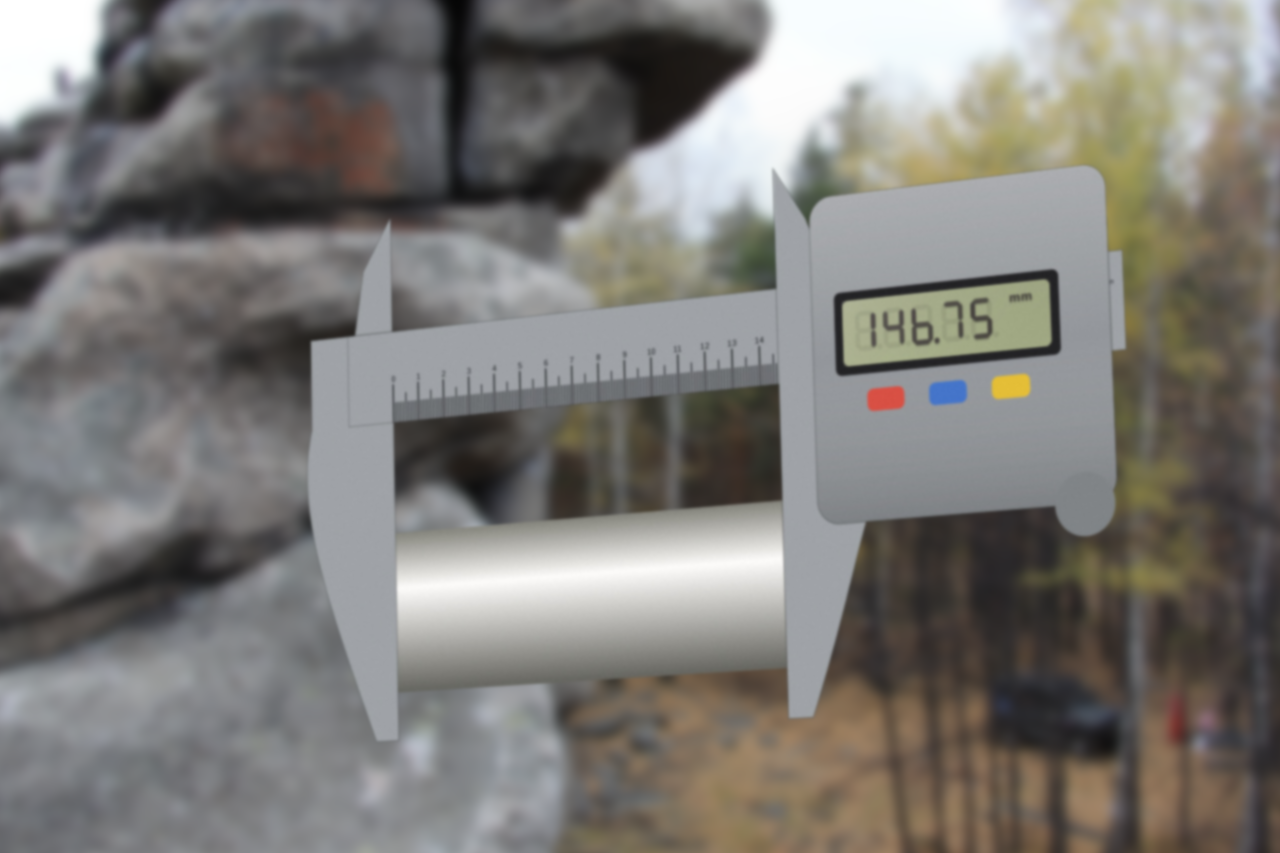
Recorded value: 146.75; mm
